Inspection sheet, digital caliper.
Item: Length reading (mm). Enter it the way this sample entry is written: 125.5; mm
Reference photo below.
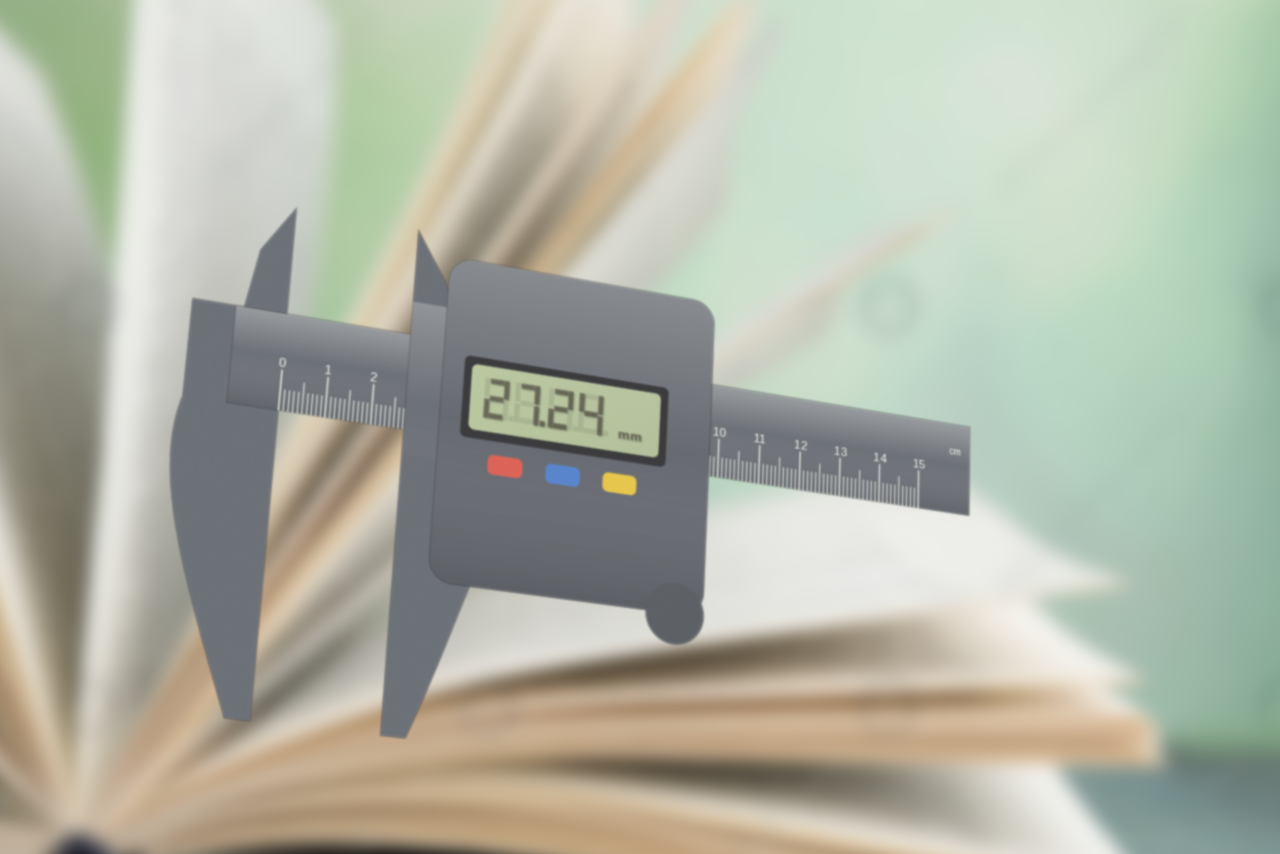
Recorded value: 27.24; mm
